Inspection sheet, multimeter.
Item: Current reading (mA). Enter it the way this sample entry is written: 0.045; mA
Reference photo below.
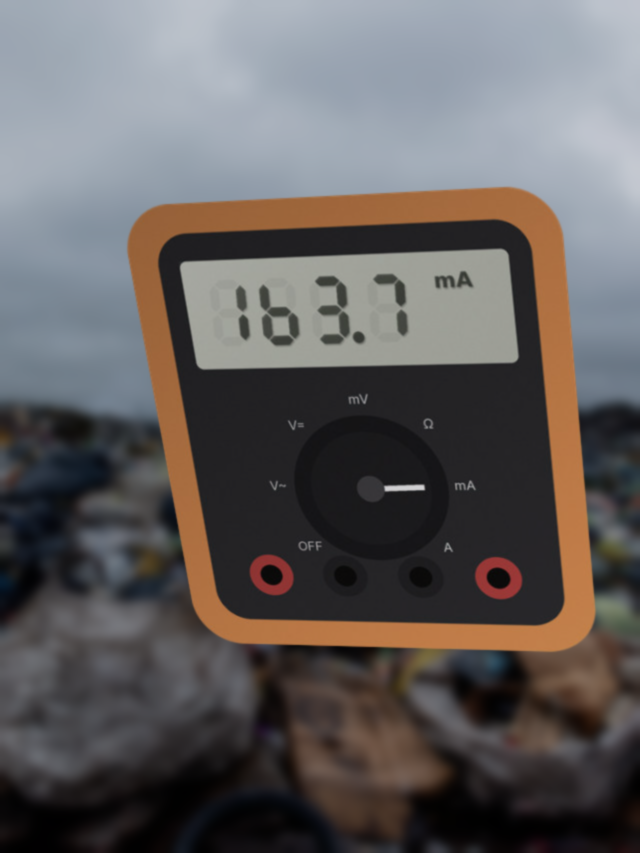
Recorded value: 163.7; mA
